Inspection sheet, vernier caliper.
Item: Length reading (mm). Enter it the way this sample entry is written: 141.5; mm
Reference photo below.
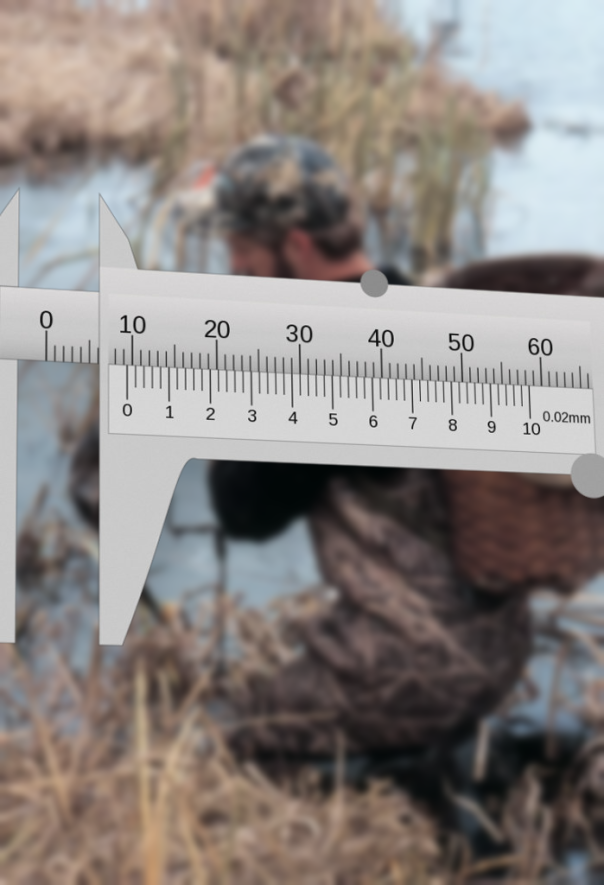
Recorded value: 9.4; mm
